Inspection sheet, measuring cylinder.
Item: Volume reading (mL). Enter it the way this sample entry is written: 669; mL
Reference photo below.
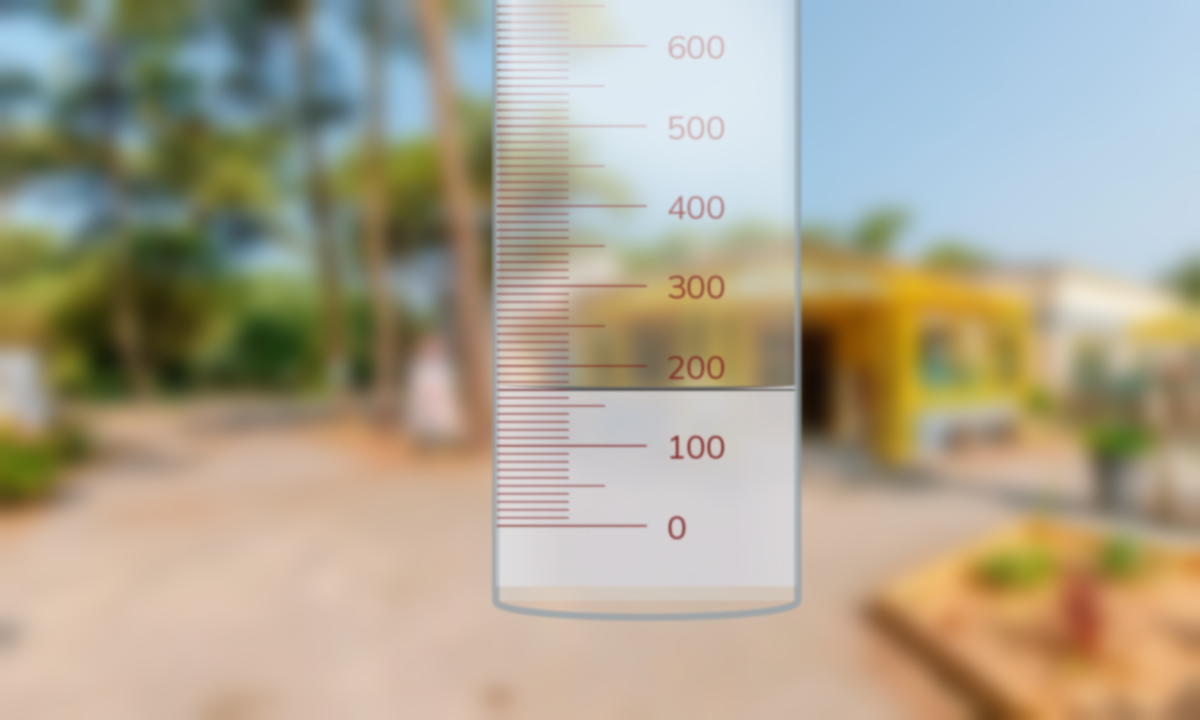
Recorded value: 170; mL
